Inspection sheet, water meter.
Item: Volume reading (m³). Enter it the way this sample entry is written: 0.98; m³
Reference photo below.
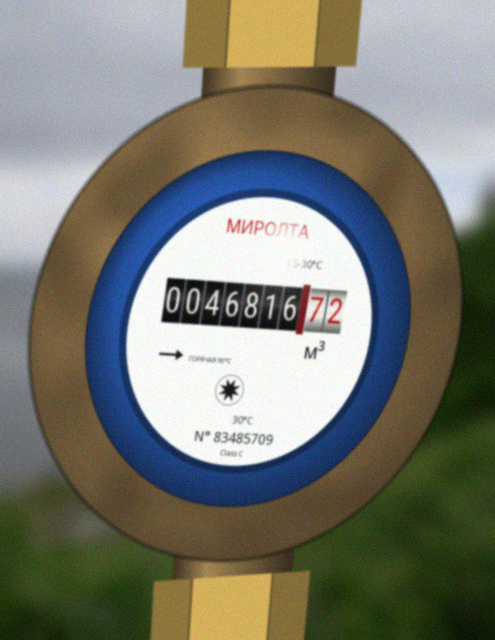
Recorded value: 46816.72; m³
